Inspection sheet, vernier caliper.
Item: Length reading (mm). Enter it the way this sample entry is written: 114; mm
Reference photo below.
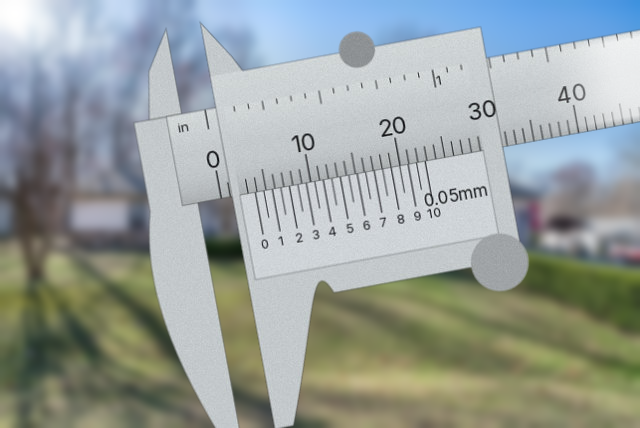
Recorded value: 3.8; mm
